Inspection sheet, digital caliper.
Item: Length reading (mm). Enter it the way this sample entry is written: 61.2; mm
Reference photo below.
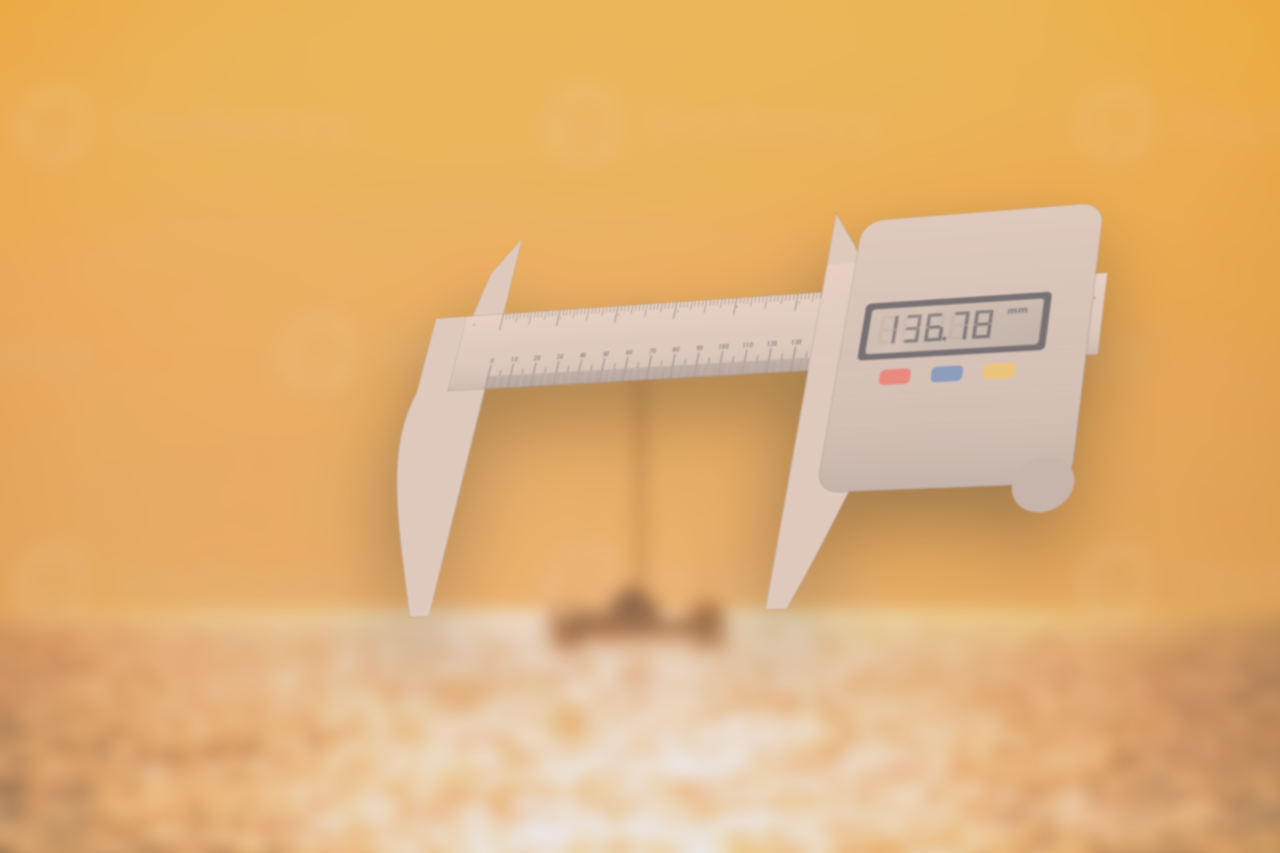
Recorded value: 136.78; mm
